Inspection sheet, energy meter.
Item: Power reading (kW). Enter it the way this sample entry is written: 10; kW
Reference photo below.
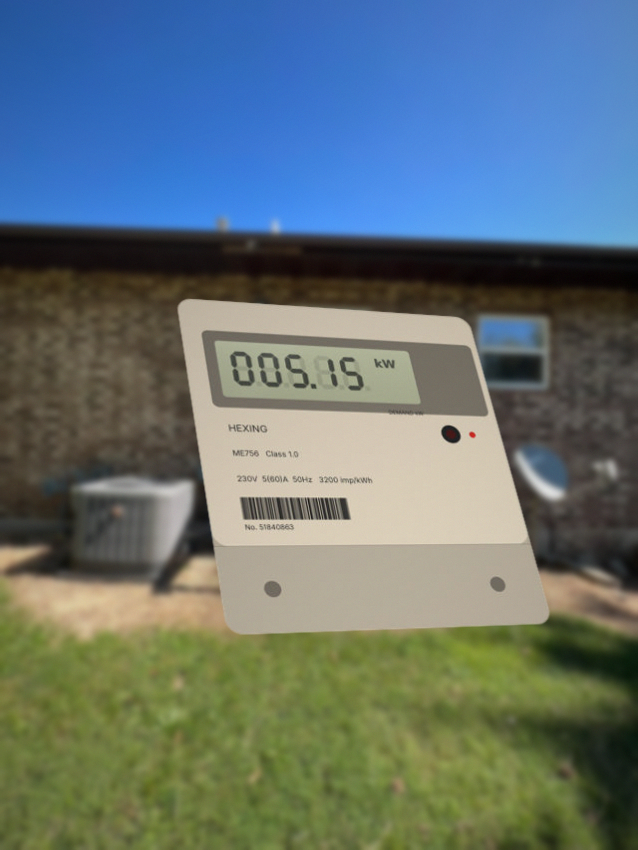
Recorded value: 5.15; kW
